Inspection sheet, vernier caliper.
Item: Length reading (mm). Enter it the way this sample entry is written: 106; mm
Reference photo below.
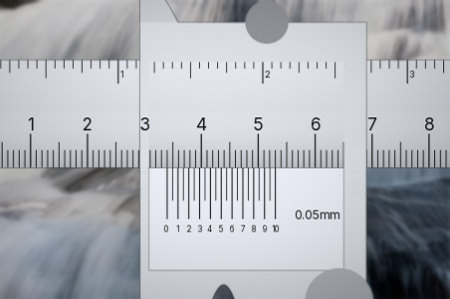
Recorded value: 34.0; mm
